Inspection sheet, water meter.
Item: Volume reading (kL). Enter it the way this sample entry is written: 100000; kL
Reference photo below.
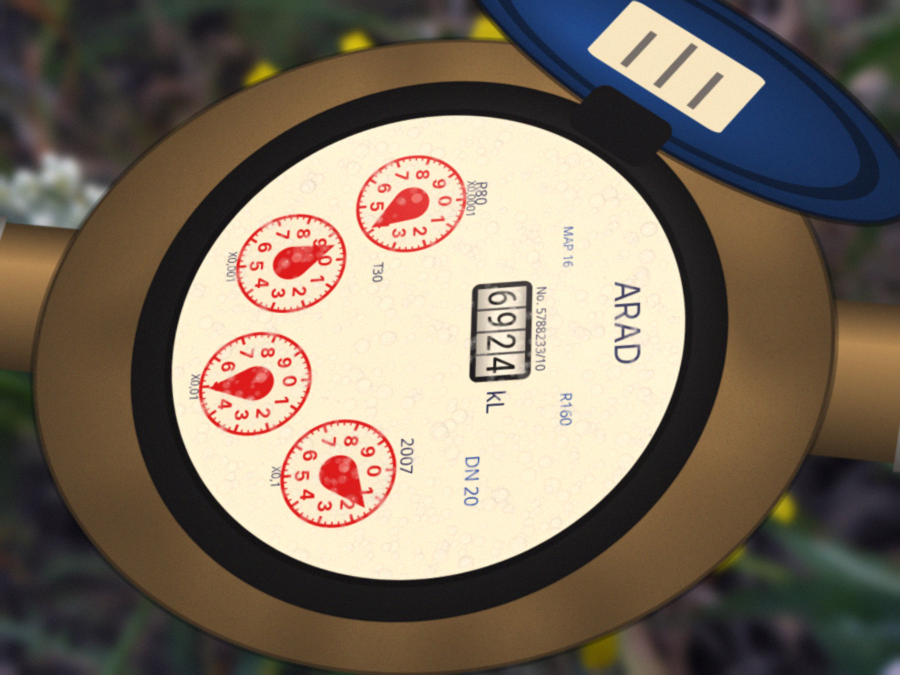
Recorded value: 6924.1494; kL
